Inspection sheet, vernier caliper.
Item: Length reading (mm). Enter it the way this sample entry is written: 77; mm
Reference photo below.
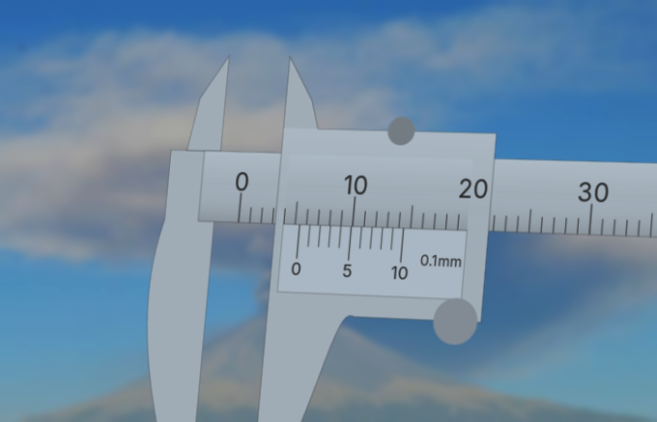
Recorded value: 5.4; mm
